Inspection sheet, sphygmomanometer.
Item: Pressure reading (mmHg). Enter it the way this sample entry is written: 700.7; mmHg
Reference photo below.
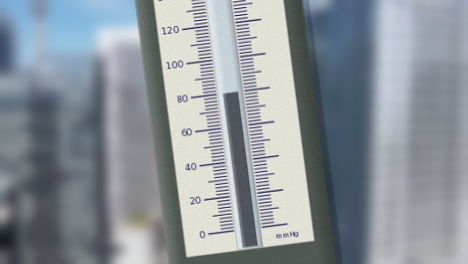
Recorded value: 80; mmHg
